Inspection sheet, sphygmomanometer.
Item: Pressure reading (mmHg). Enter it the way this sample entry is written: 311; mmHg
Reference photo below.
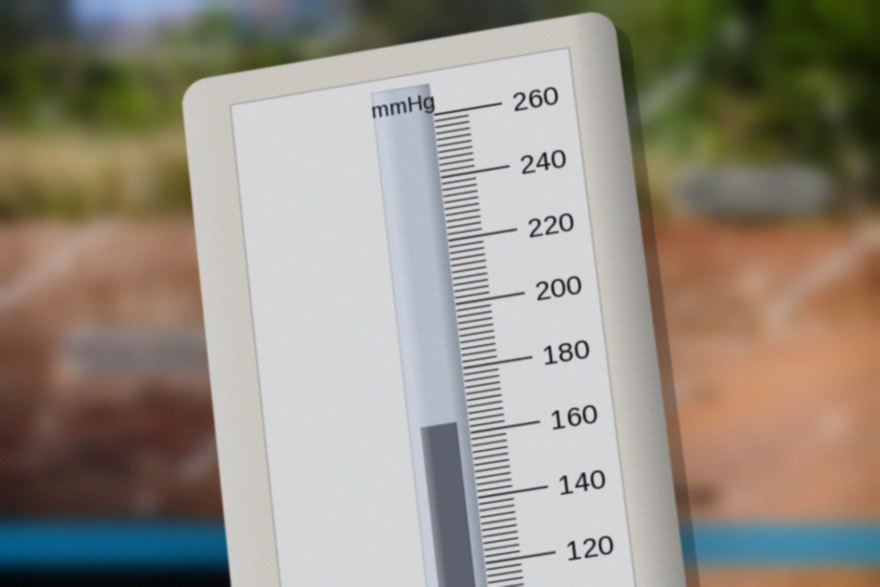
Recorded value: 164; mmHg
